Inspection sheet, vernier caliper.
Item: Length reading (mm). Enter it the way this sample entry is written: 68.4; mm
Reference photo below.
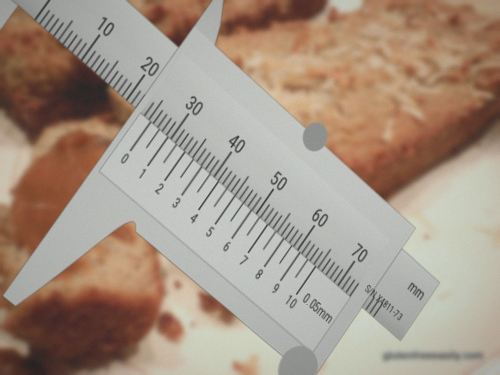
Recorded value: 25.5; mm
